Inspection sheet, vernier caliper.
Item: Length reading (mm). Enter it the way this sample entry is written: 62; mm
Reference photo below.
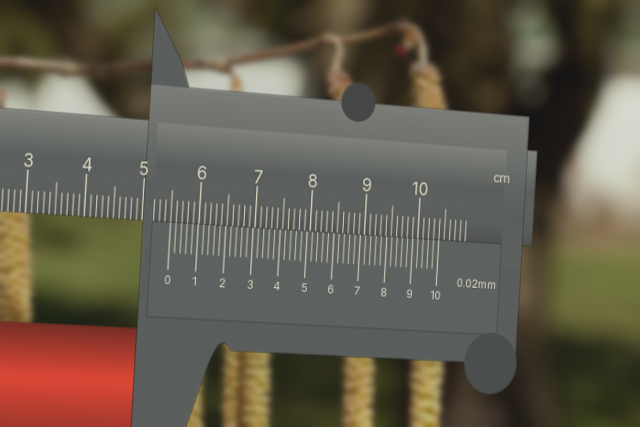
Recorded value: 55.0; mm
